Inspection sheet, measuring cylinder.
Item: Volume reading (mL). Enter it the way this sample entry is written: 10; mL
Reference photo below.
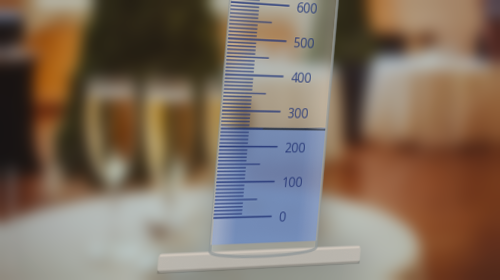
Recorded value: 250; mL
